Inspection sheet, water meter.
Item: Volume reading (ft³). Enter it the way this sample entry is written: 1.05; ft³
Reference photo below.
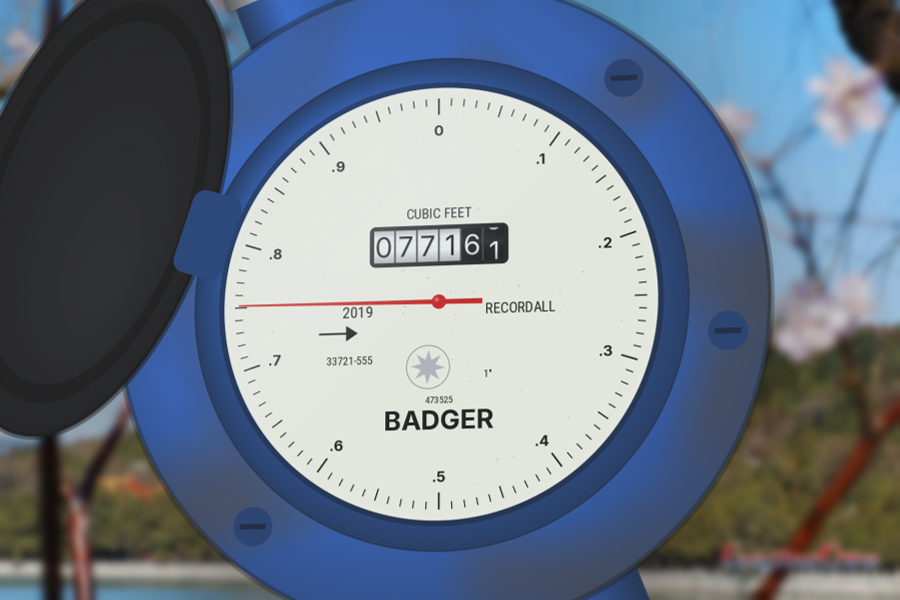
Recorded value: 77160.75; ft³
